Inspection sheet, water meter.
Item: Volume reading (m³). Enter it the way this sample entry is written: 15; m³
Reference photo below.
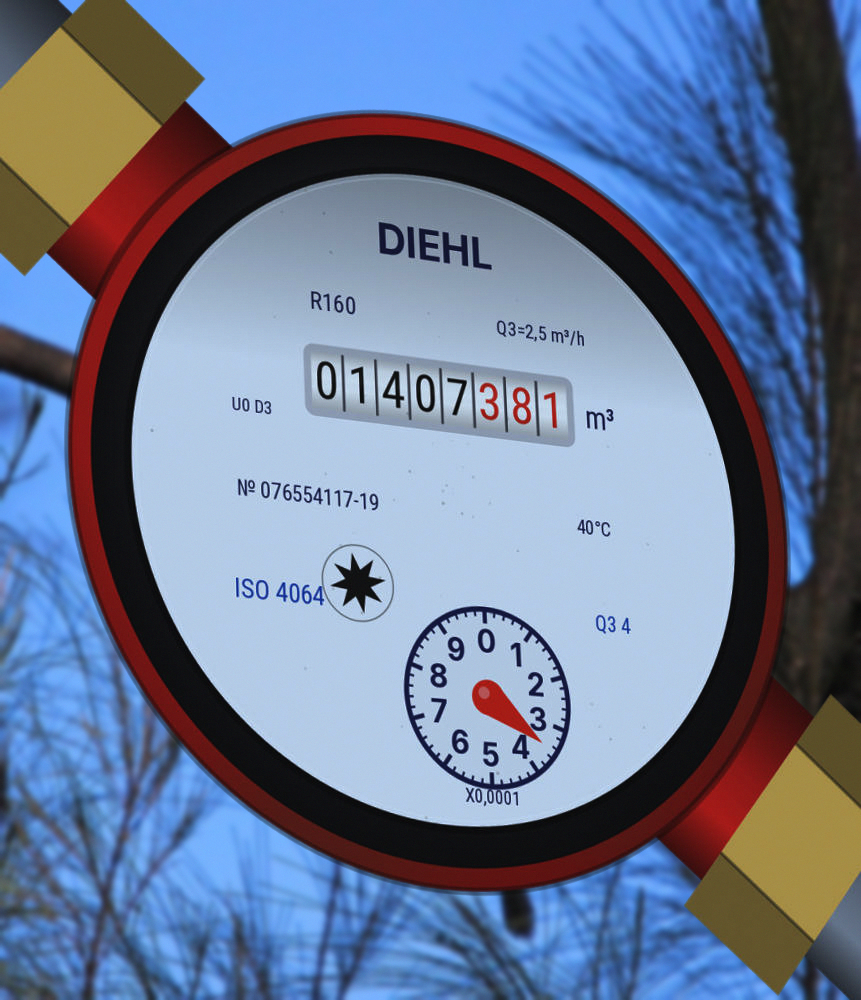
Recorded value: 1407.3813; m³
